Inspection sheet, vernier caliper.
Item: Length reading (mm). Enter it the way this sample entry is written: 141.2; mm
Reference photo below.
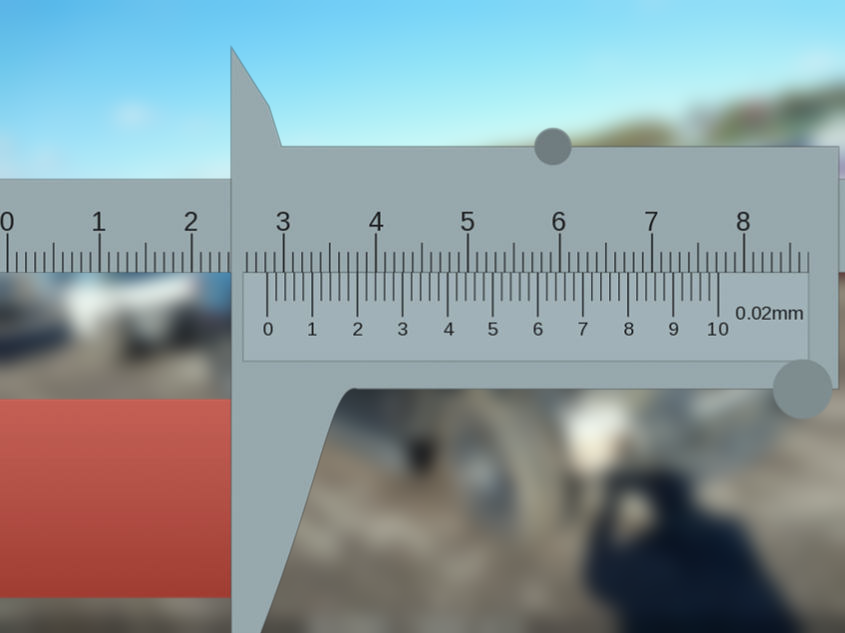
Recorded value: 28.2; mm
